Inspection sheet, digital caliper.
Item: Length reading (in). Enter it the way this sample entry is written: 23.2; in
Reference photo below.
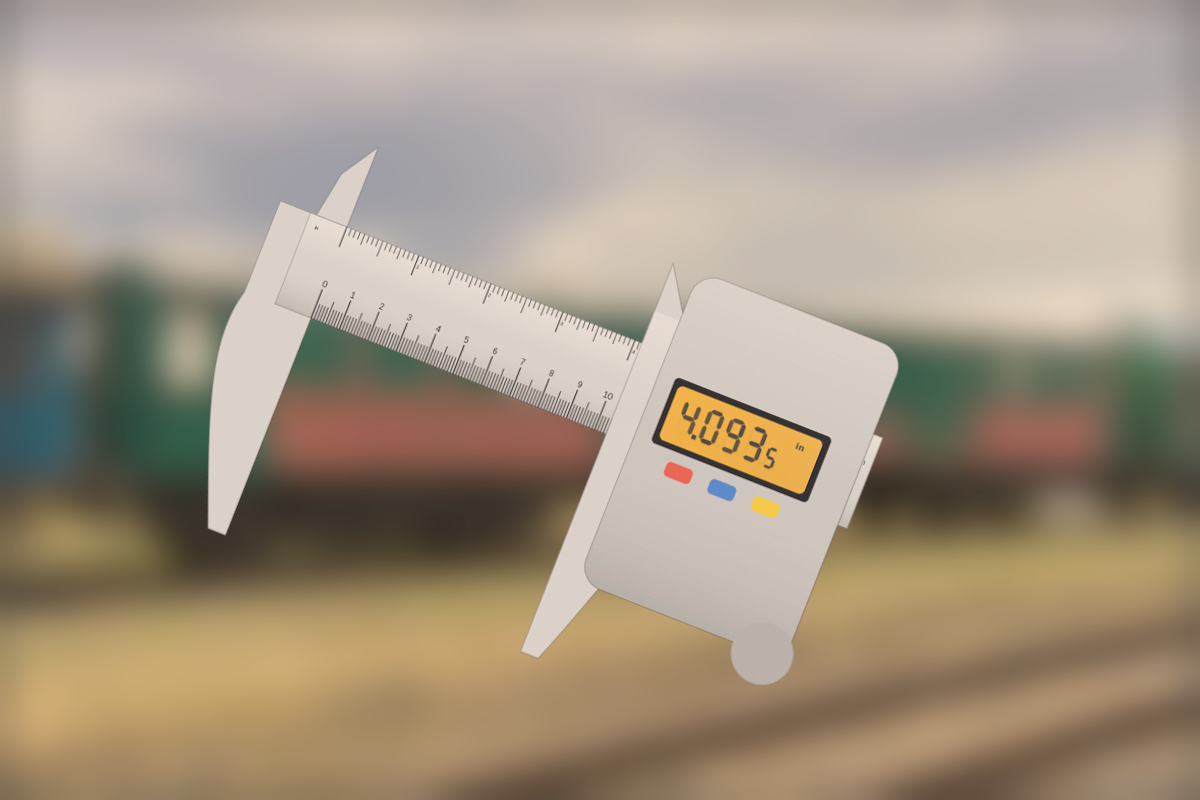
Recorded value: 4.0935; in
